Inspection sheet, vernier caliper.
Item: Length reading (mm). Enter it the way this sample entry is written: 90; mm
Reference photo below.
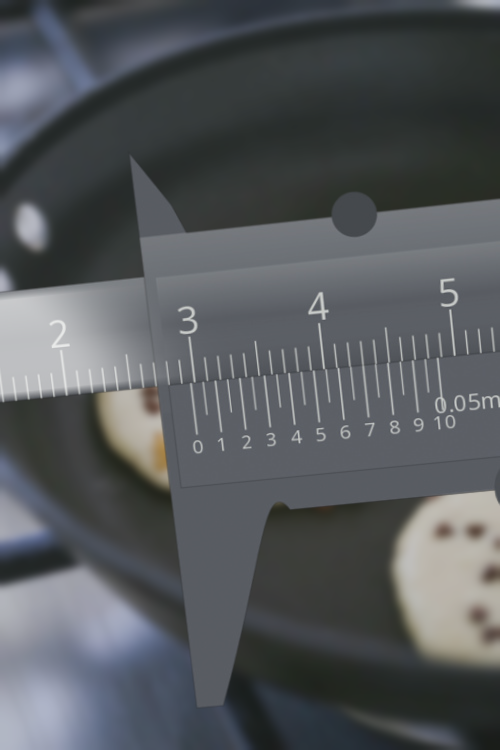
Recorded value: 29.7; mm
